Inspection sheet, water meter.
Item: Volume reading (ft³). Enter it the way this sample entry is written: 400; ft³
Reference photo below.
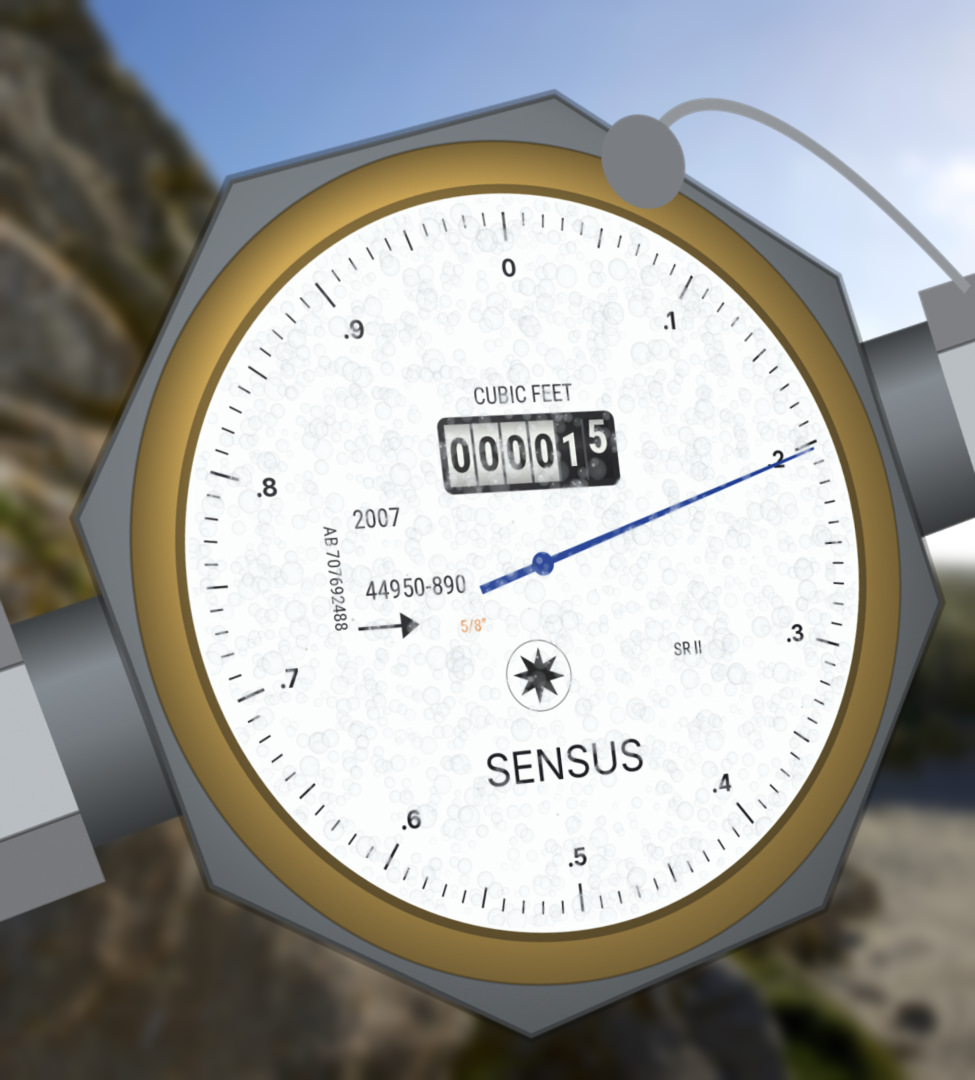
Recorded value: 15.20; ft³
